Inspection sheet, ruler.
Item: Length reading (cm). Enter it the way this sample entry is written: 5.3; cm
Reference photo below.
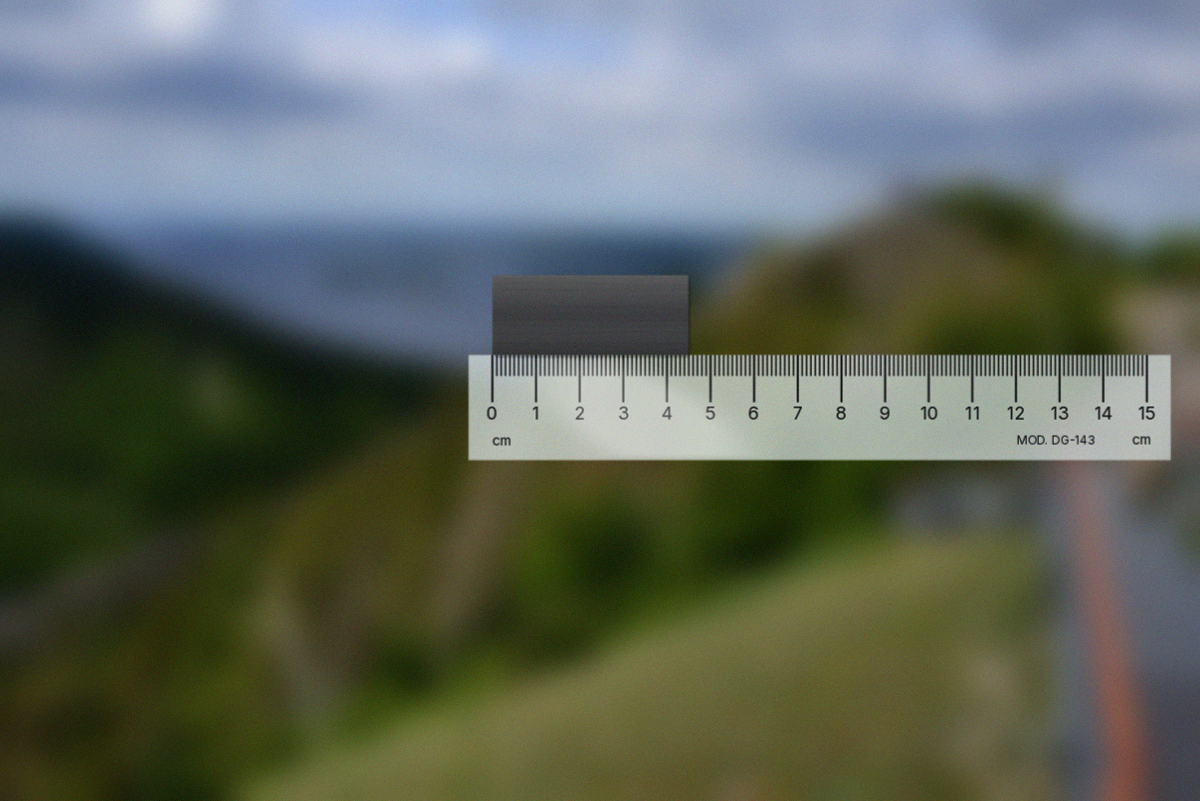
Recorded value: 4.5; cm
